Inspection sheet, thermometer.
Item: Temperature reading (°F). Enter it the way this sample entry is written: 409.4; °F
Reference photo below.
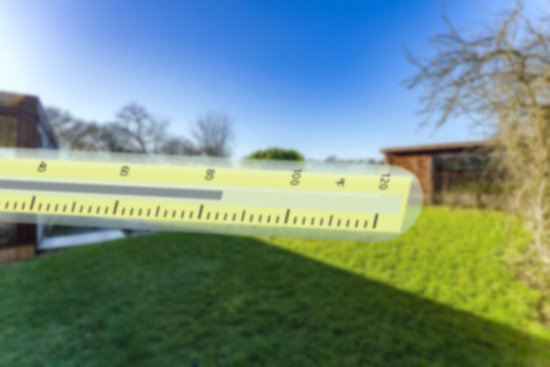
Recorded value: 84; °F
